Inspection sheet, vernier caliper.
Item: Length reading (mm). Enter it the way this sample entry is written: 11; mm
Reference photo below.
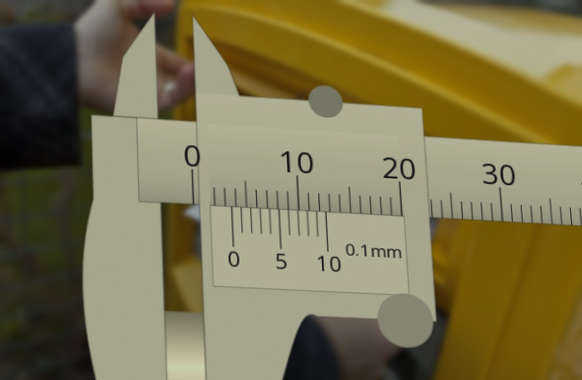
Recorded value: 3.6; mm
